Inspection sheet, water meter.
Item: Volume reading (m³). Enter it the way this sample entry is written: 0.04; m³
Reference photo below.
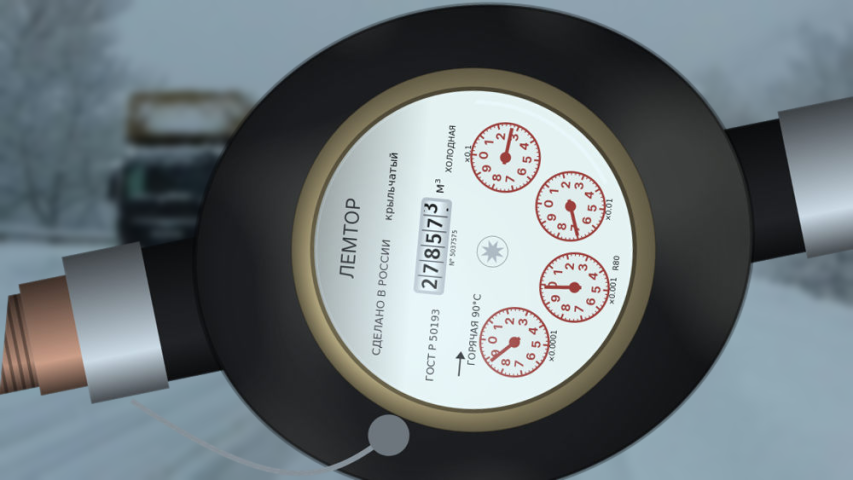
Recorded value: 278573.2698; m³
